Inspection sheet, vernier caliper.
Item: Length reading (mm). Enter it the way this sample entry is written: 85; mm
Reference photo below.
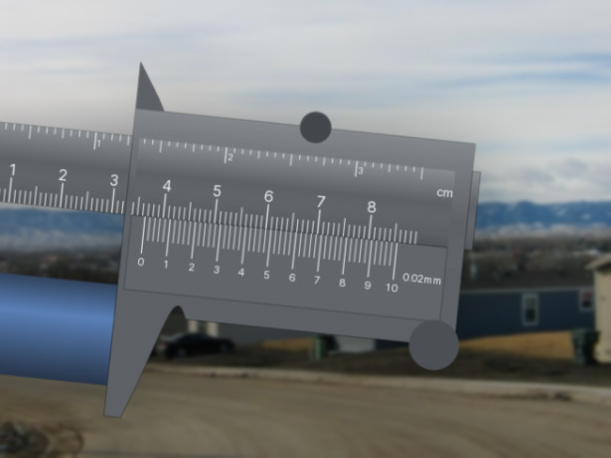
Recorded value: 36.5; mm
